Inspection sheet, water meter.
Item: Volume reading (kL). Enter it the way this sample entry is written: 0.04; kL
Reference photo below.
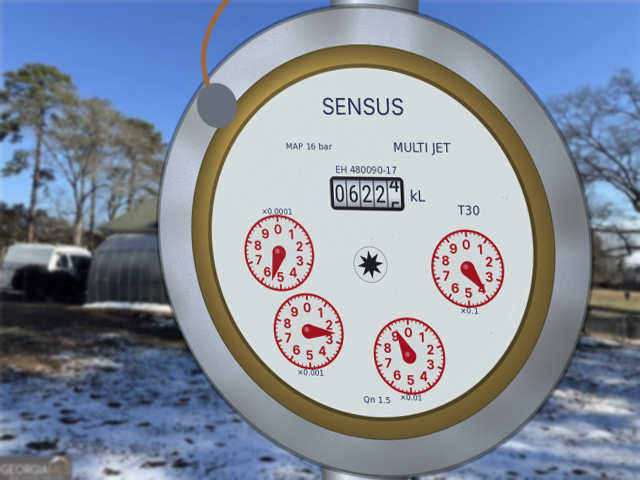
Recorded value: 6224.3925; kL
